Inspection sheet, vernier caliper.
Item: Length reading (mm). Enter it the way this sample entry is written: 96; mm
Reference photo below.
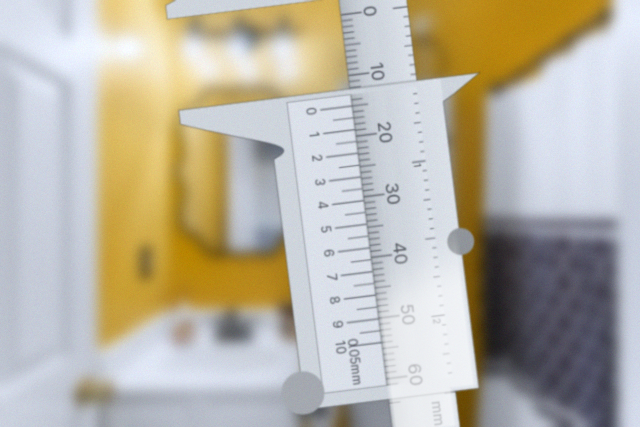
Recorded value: 15.0; mm
